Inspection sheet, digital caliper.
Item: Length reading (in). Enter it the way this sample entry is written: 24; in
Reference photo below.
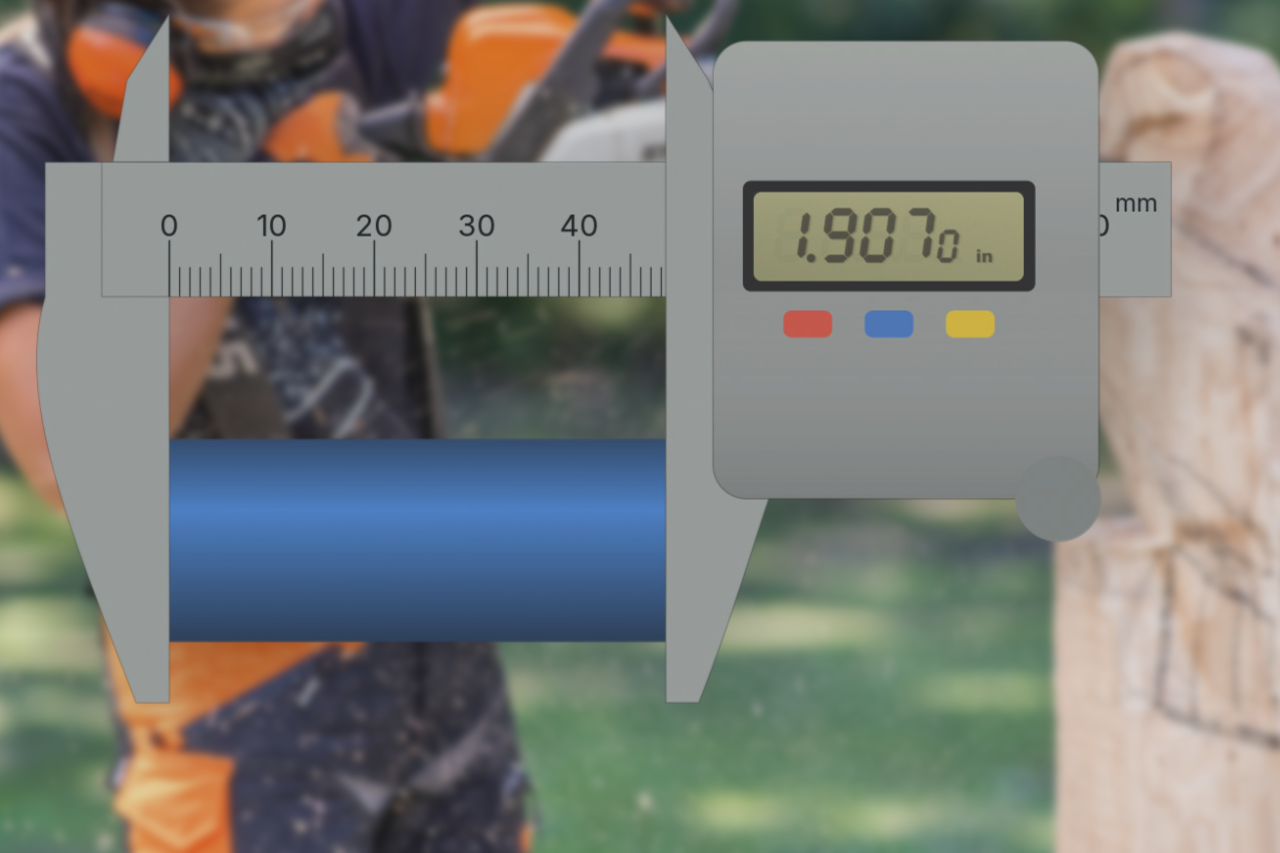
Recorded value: 1.9070; in
